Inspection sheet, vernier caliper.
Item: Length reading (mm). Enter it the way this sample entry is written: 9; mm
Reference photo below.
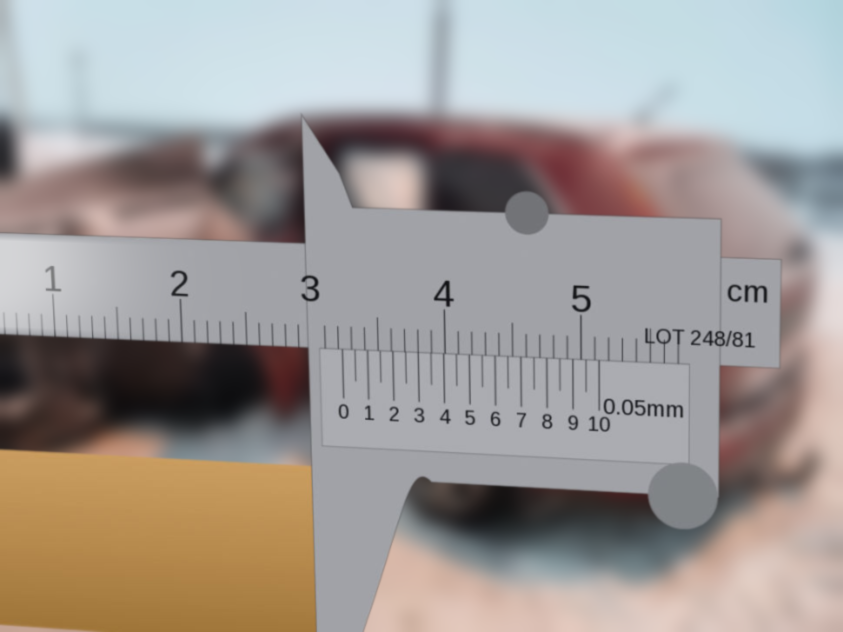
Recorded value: 32.3; mm
